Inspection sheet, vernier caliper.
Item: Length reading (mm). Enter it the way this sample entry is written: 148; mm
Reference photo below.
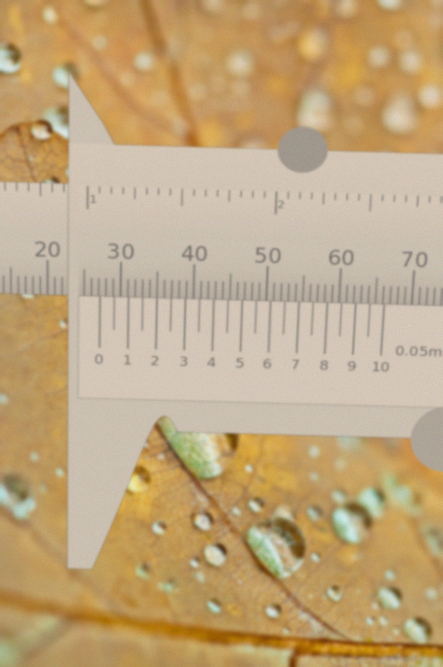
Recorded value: 27.2; mm
